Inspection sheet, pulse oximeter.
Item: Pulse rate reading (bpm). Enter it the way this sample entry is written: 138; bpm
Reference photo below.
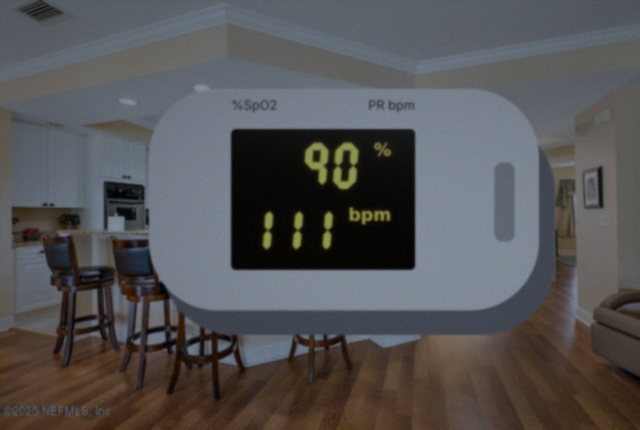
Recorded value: 111; bpm
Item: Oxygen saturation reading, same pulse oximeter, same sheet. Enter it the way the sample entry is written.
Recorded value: 90; %
